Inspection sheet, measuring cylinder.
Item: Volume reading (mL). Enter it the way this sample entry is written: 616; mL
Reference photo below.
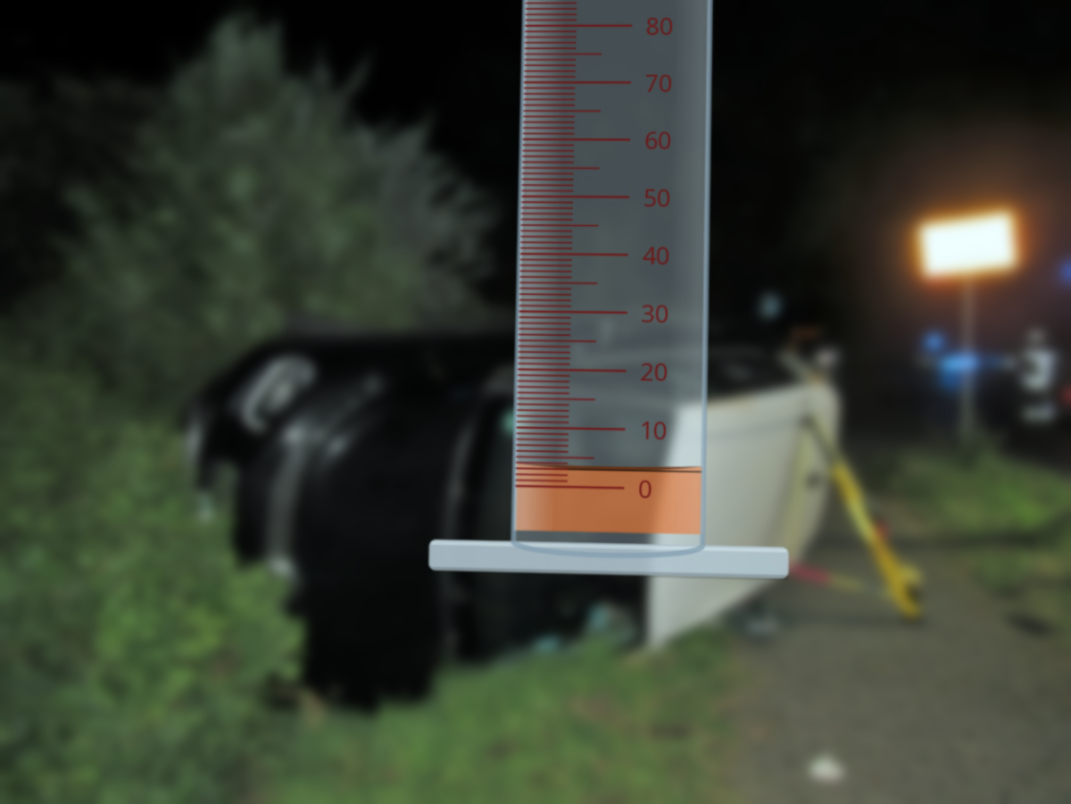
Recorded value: 3; mL
